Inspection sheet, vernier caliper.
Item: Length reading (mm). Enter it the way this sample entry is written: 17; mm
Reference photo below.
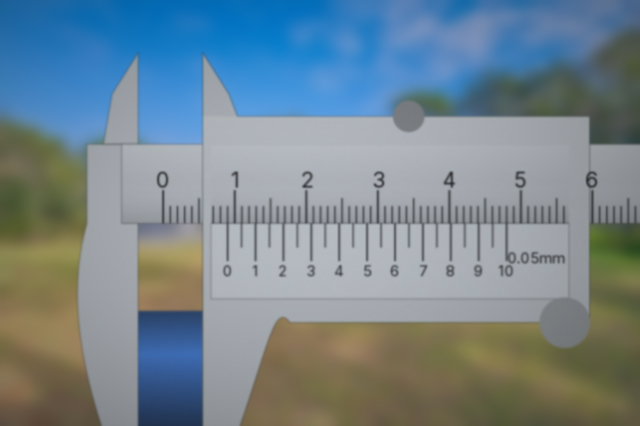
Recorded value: 9.0; mm
